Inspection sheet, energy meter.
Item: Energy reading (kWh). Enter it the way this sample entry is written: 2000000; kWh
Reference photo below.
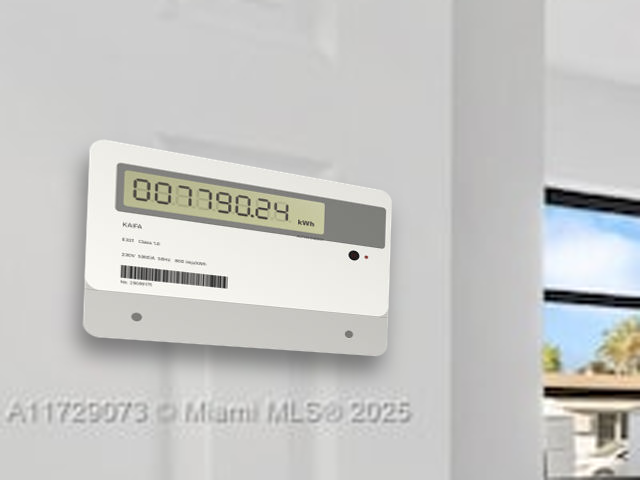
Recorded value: 7790.24; kWh
